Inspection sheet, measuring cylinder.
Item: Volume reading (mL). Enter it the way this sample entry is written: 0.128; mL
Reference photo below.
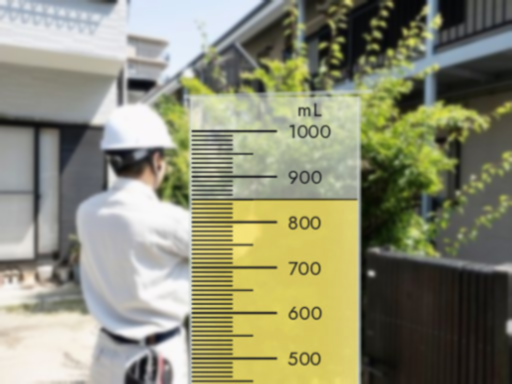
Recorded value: 850; mL
